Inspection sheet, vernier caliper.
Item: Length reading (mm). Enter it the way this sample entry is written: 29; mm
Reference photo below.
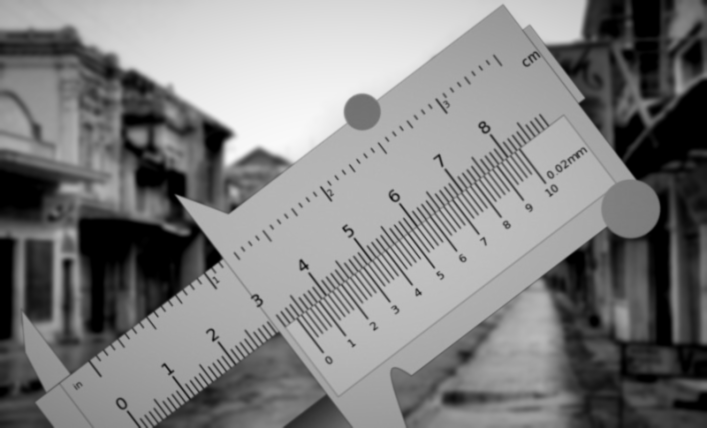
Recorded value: 33.5; mm
